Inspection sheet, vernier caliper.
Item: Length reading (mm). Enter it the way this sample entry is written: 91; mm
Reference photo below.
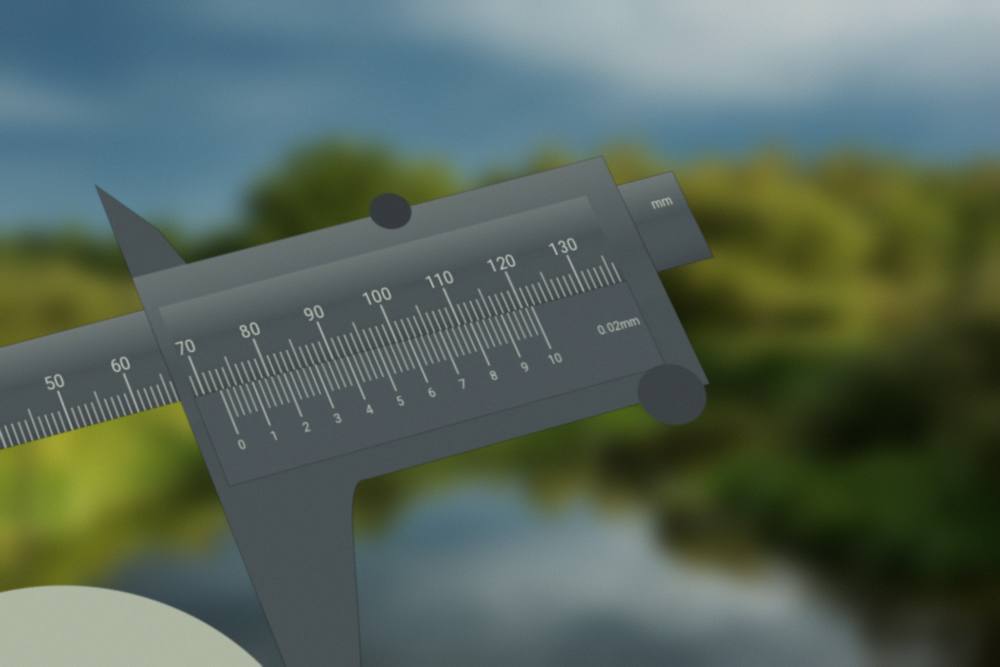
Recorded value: 72.5; mm
